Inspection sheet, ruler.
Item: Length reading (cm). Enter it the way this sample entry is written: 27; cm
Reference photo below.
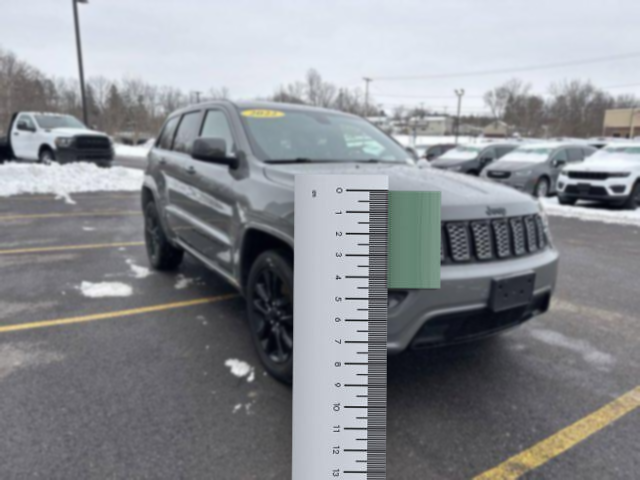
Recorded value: 4.5; cm
